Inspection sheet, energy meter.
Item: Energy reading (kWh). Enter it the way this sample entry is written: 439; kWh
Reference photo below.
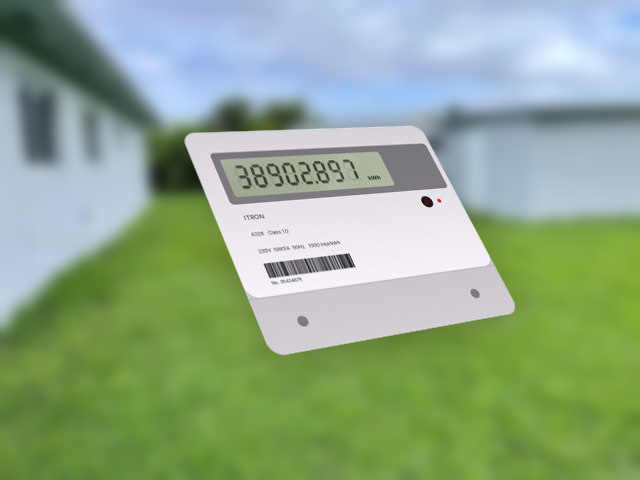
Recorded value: 38902.897; kWh
